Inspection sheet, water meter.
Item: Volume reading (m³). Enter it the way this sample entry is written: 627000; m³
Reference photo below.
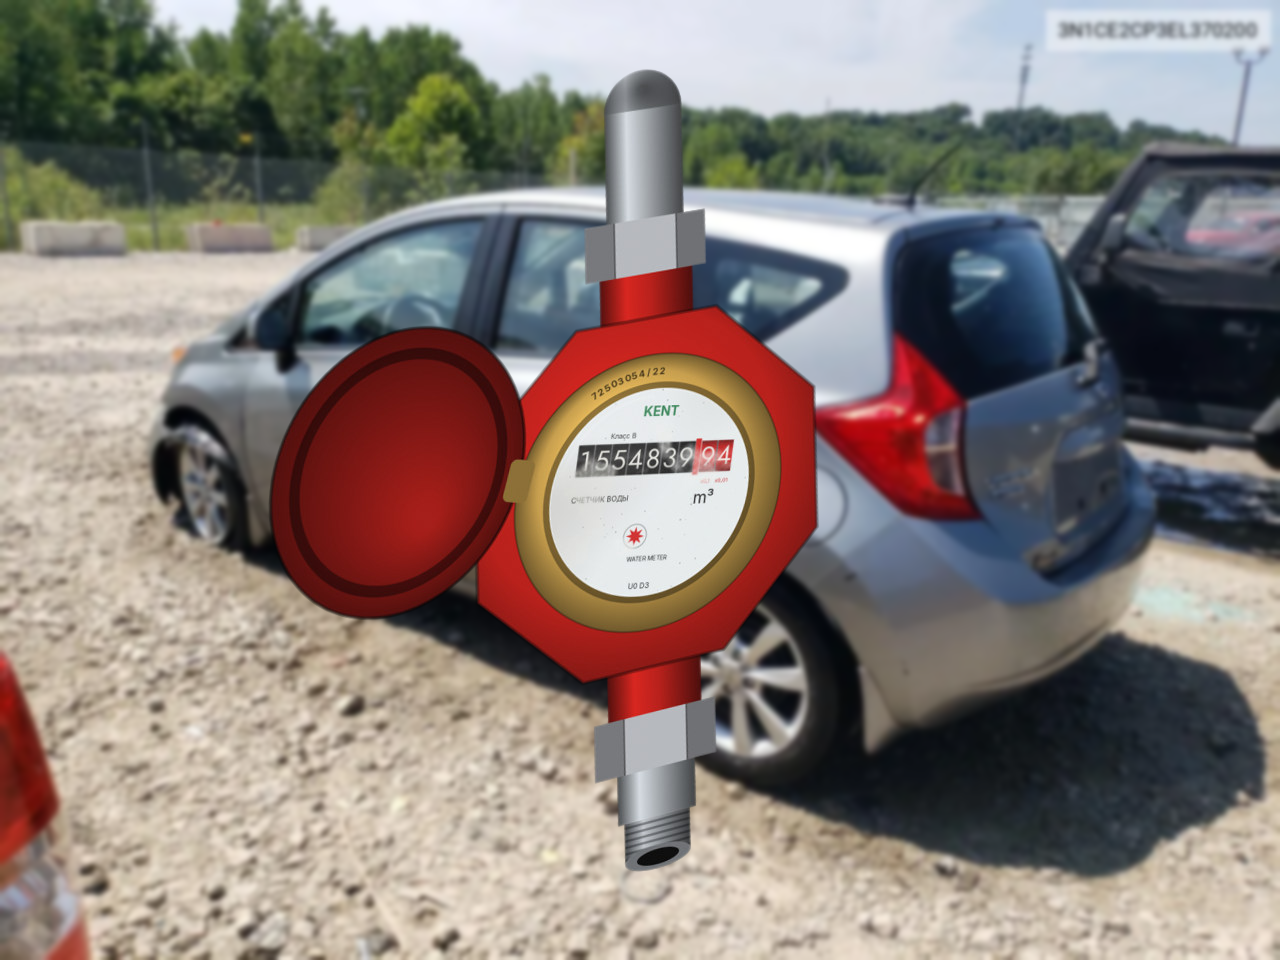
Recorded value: 1554839.94; m³
